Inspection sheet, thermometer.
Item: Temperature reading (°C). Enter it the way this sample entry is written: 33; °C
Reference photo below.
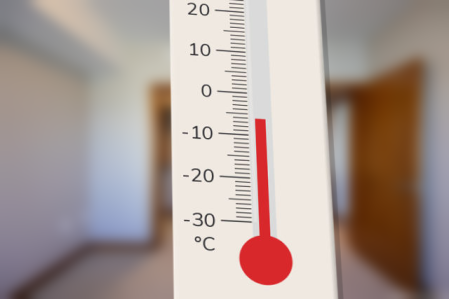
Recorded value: -6; °C
